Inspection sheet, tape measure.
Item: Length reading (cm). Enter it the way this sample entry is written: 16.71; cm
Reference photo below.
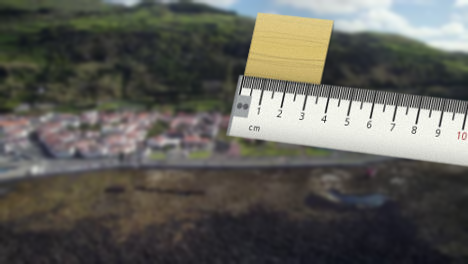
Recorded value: 3.5; cm
